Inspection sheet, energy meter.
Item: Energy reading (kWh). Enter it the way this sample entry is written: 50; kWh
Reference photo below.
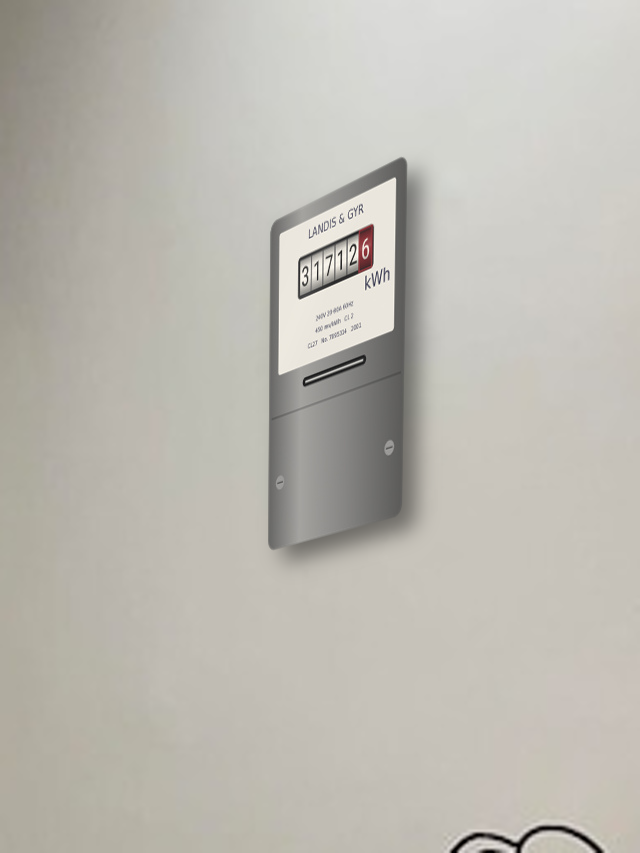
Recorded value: 31712.6; kWh
